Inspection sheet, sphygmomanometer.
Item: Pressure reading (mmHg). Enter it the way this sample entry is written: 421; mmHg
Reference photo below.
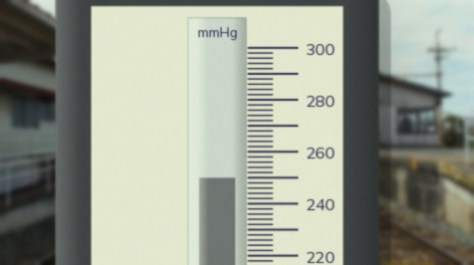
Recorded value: 250; mmHg
